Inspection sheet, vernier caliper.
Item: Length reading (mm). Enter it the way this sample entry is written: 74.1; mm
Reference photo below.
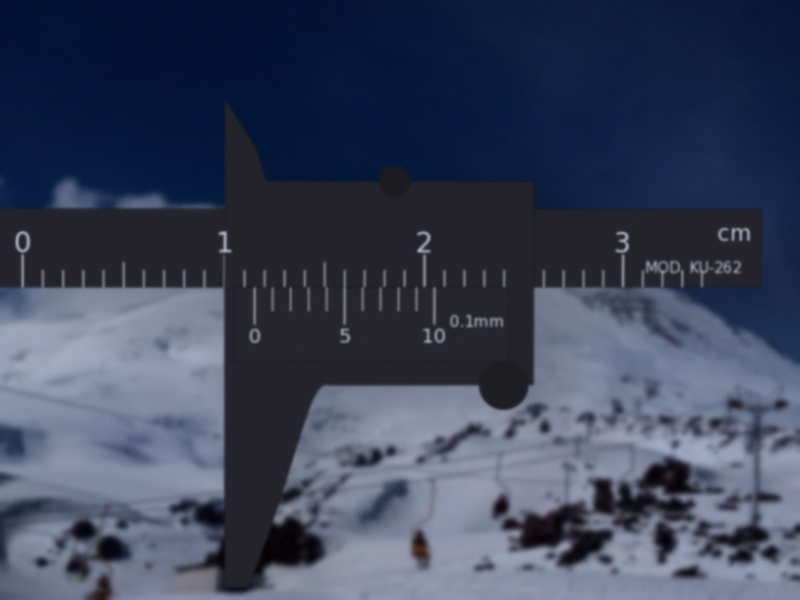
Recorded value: 11.5; mm
